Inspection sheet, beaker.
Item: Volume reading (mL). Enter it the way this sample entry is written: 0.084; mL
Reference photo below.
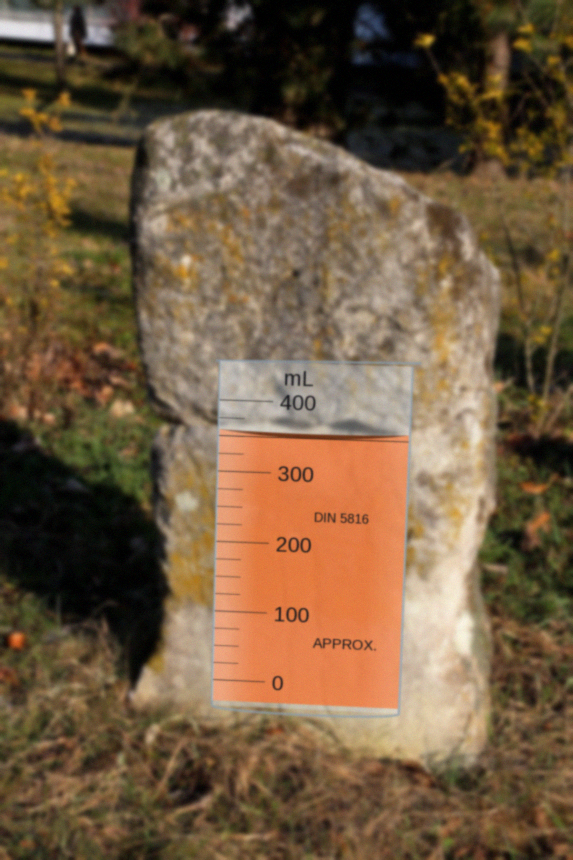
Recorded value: 350; mL
